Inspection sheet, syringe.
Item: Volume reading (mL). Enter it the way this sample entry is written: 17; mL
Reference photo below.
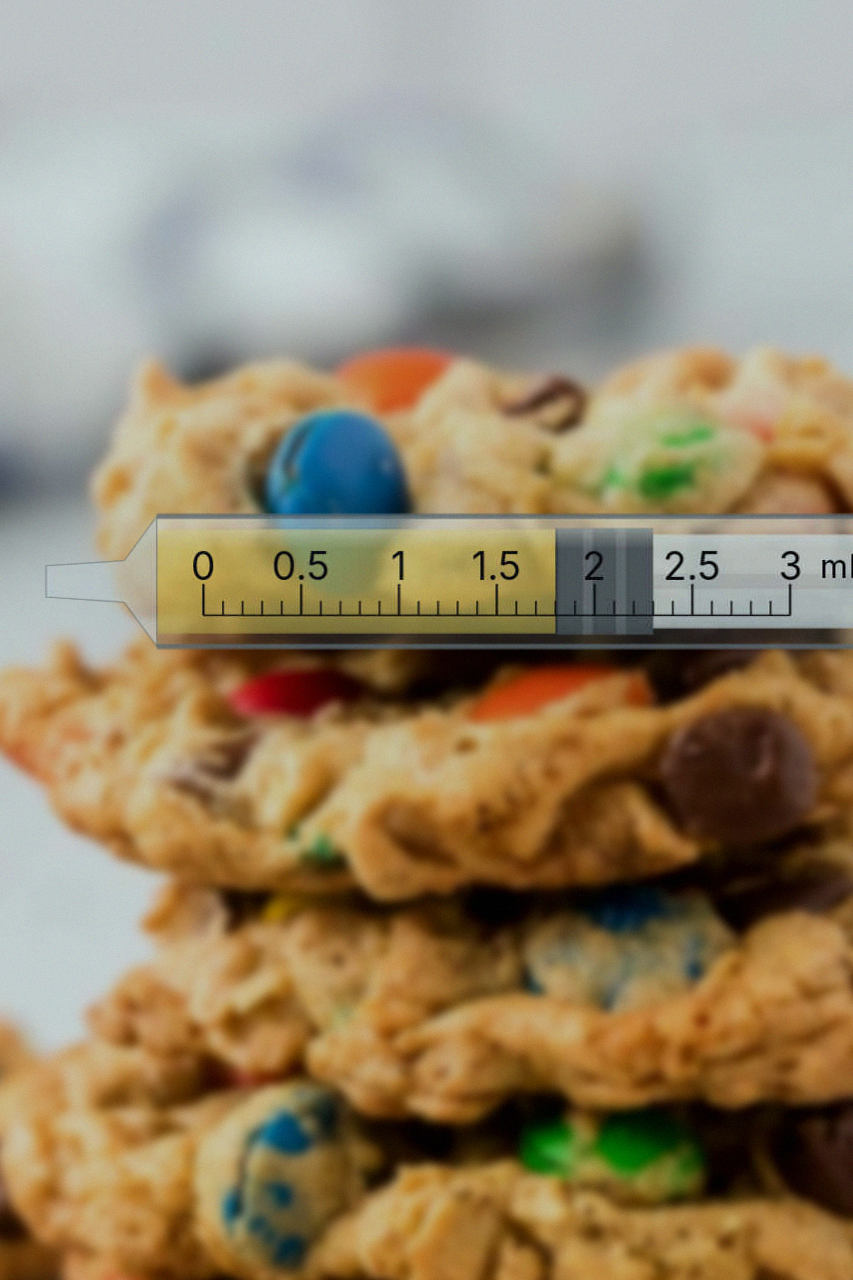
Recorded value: 1.8; mL
